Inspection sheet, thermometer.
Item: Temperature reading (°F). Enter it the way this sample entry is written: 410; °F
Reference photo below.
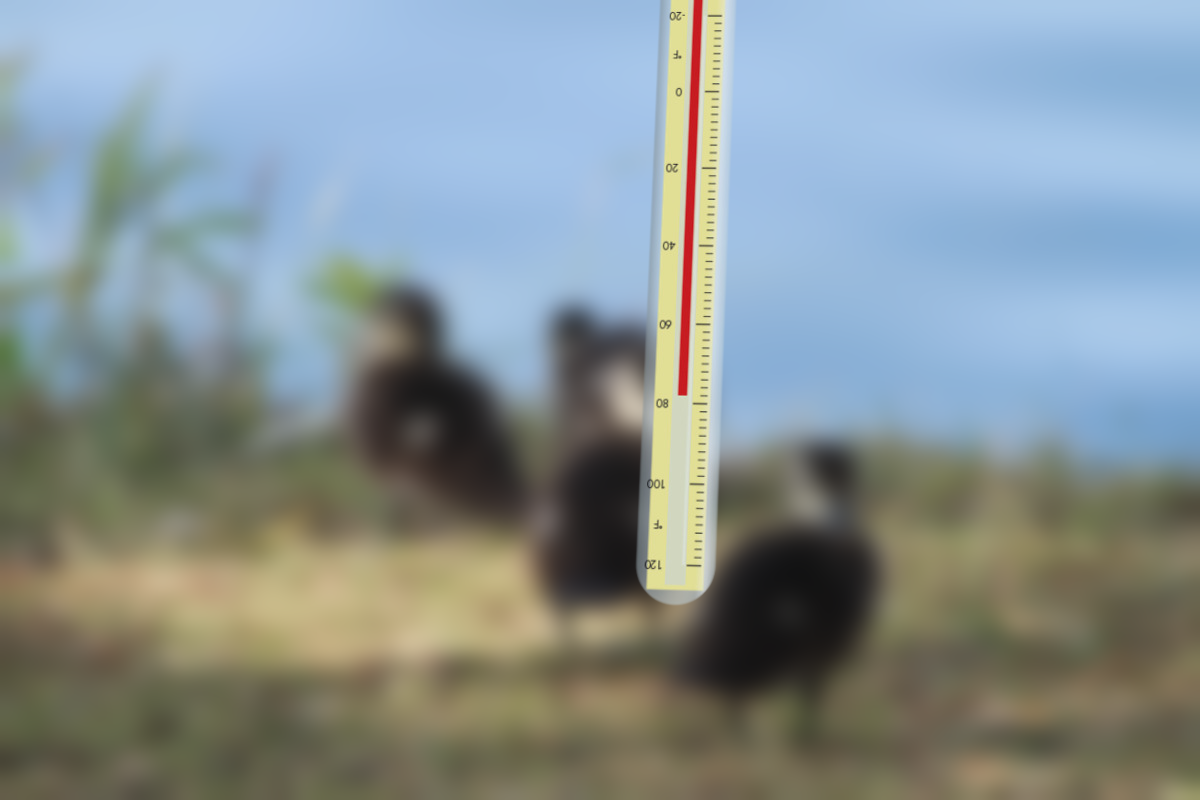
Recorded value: 78; °F
